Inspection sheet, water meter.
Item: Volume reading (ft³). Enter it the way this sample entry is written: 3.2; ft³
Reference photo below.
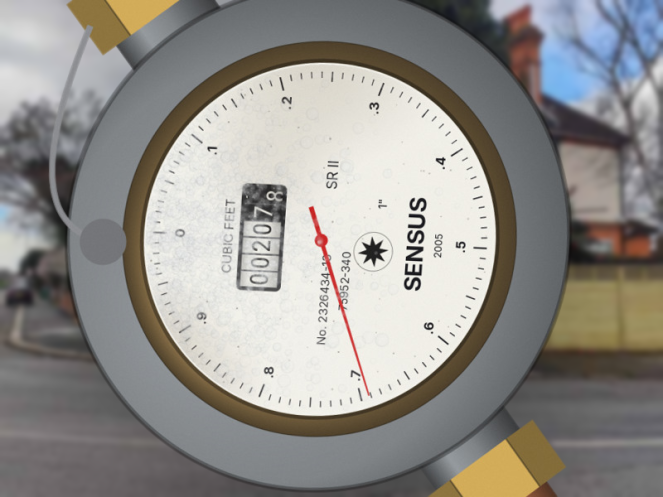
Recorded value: 2077.69; ft³
